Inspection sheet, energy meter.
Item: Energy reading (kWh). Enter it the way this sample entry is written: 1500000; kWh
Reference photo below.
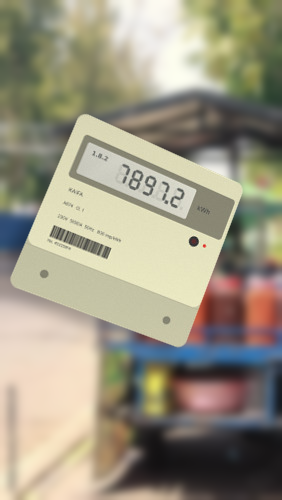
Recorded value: 7897.2; kWh
